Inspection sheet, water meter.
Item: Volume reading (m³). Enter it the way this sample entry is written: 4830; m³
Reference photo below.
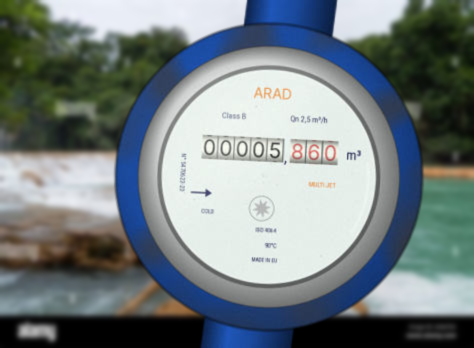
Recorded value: 5.860; m³
